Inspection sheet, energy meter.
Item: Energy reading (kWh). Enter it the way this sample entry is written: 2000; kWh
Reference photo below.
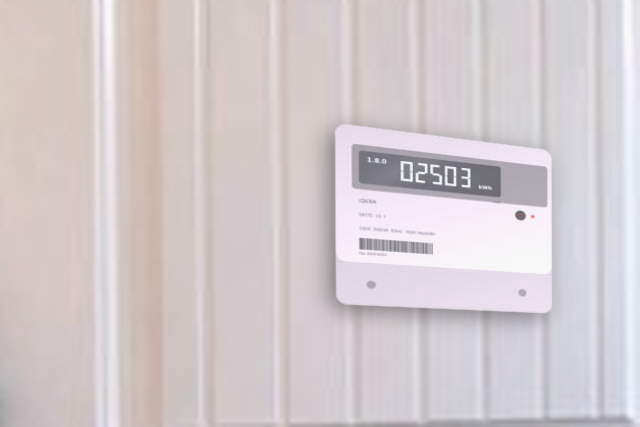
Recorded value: 2503; kWh
